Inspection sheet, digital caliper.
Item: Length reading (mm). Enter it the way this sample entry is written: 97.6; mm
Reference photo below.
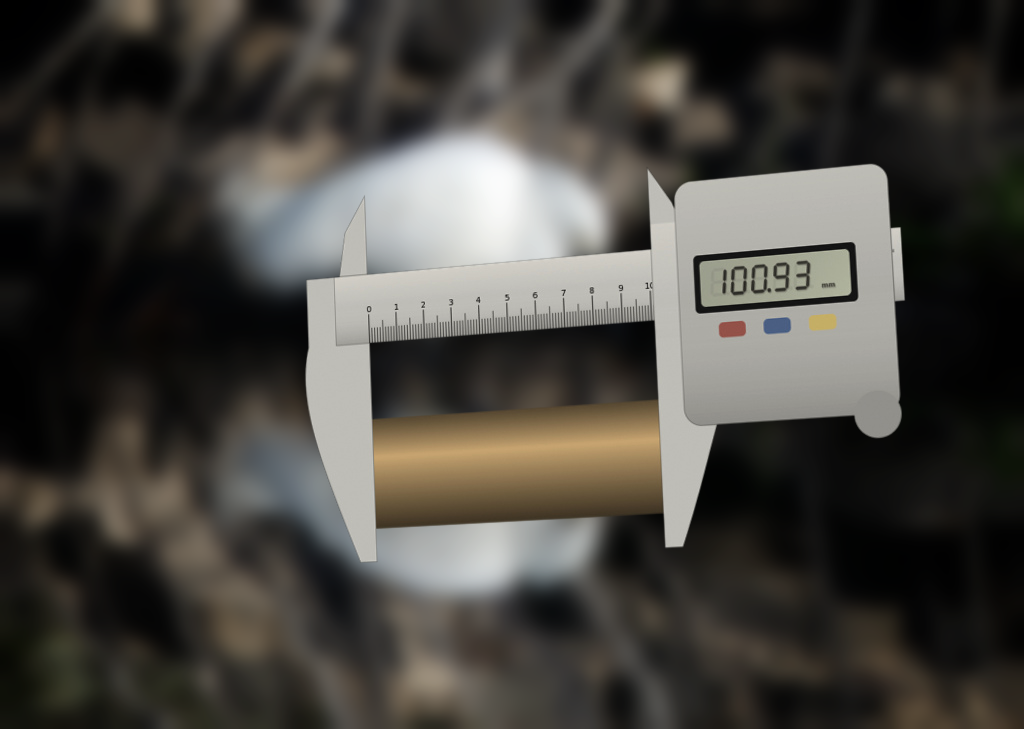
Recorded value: 100.93; mm
